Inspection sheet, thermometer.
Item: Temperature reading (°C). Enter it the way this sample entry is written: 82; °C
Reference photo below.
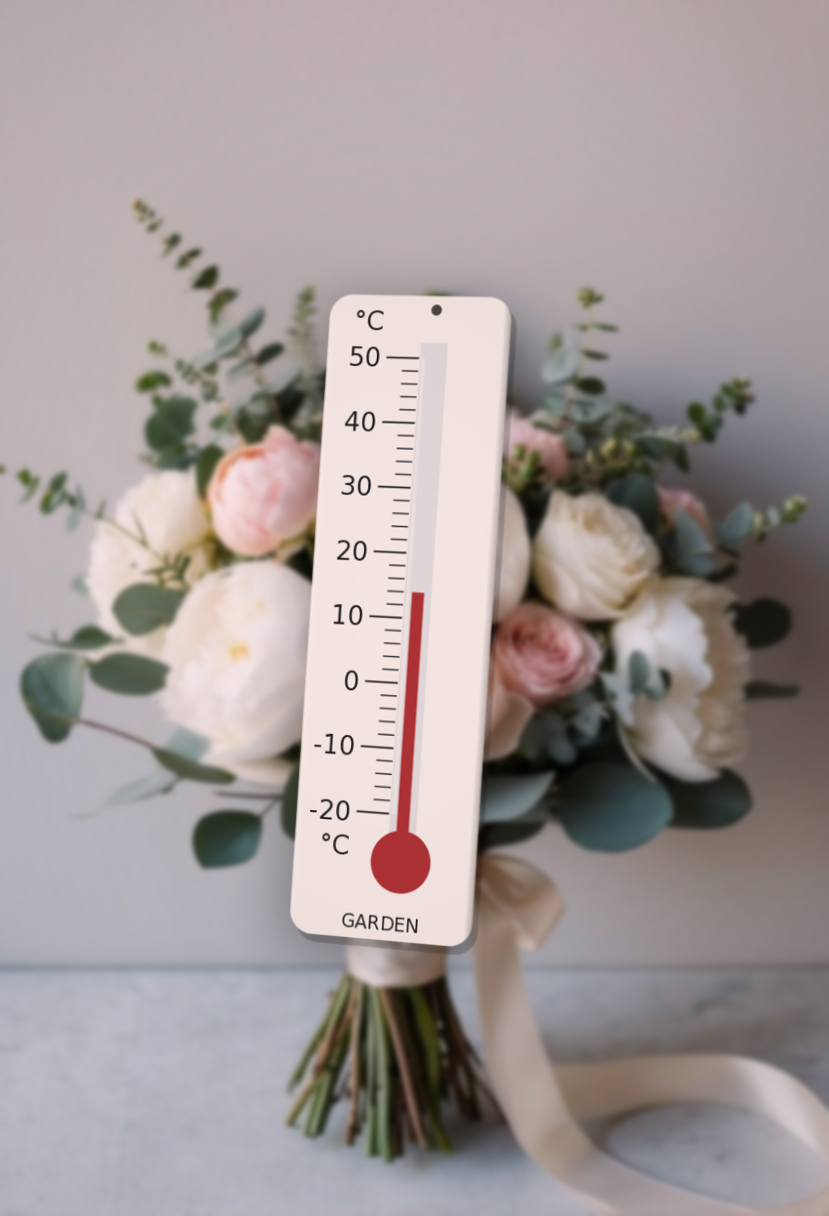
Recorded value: 14; °C
